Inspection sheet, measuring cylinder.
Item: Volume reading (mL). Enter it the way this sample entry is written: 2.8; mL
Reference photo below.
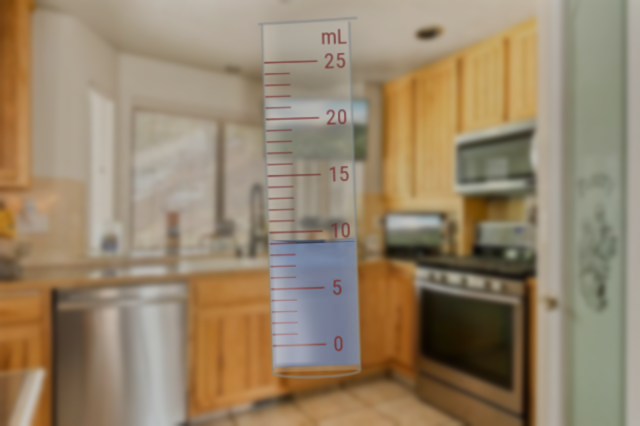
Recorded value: 9; mL
